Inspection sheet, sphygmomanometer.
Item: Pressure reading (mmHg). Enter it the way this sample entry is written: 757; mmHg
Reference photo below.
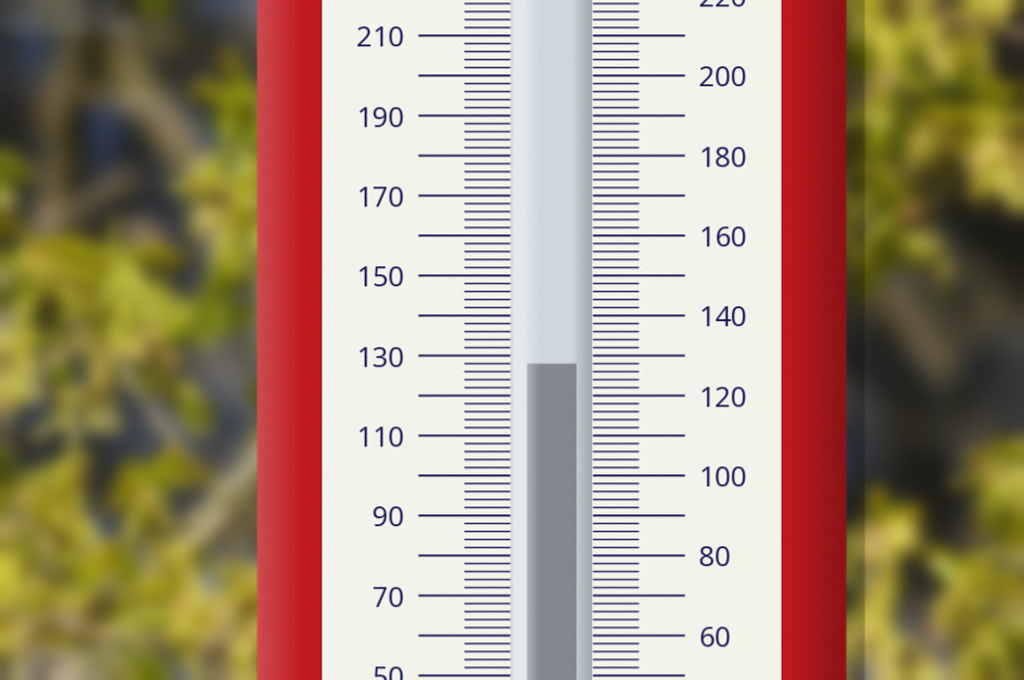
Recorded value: 128; mmHg
